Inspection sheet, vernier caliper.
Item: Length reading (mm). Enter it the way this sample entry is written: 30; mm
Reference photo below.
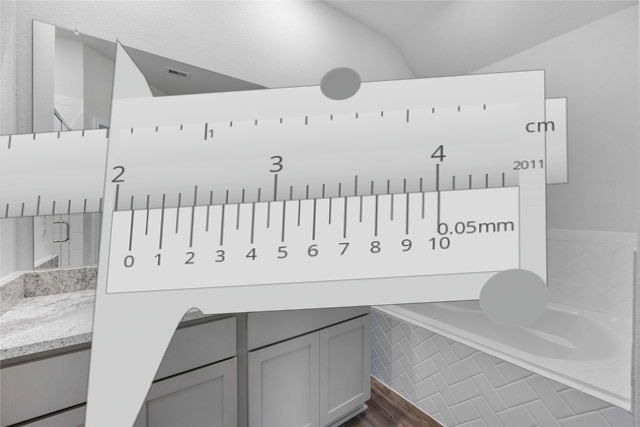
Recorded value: 21.1; mm
